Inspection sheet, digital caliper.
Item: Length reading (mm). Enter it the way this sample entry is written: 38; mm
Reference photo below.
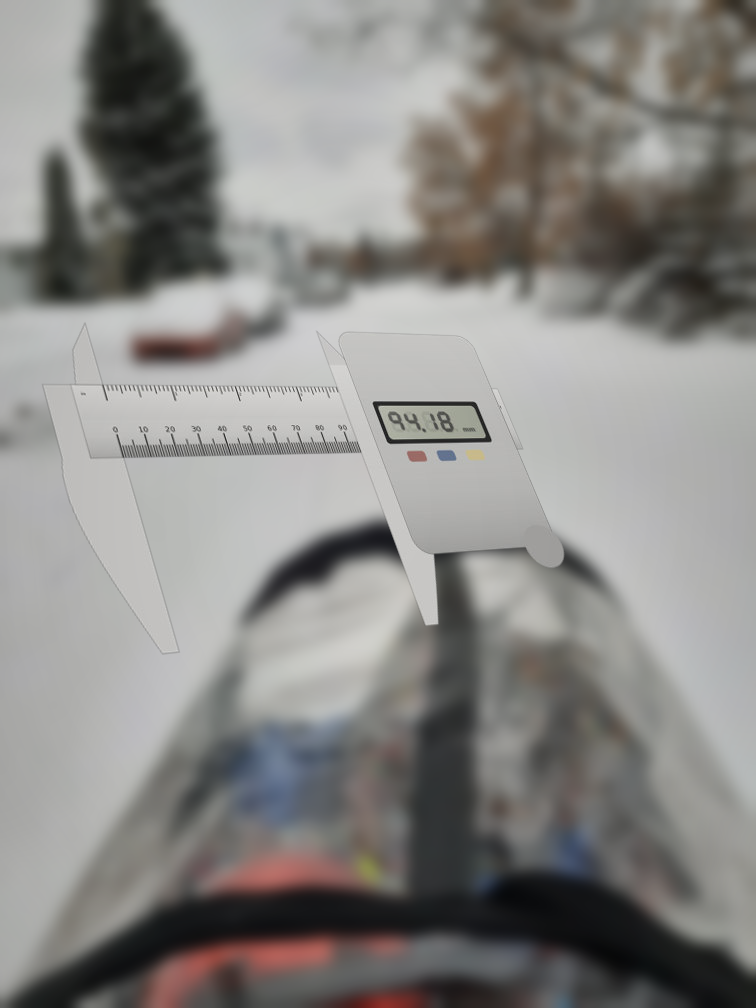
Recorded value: 94.18; mm
